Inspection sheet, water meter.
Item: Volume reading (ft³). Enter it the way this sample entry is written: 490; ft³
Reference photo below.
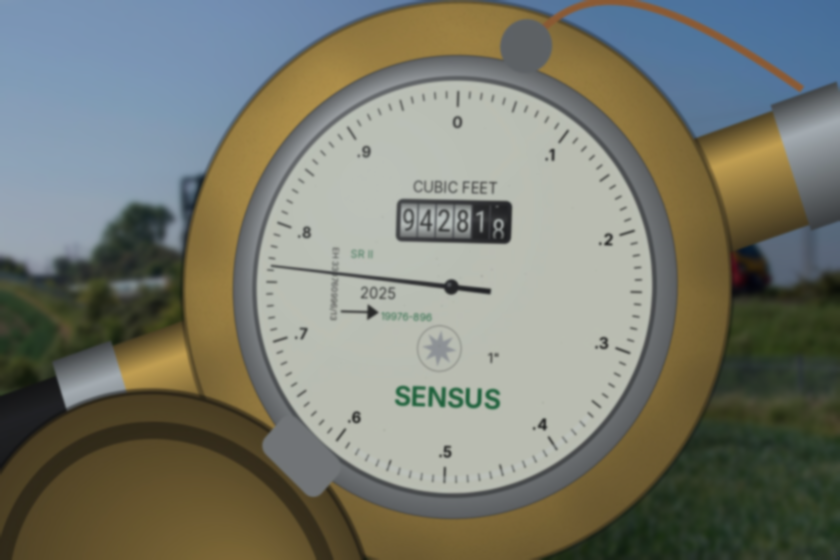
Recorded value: 942817.76; ft³
